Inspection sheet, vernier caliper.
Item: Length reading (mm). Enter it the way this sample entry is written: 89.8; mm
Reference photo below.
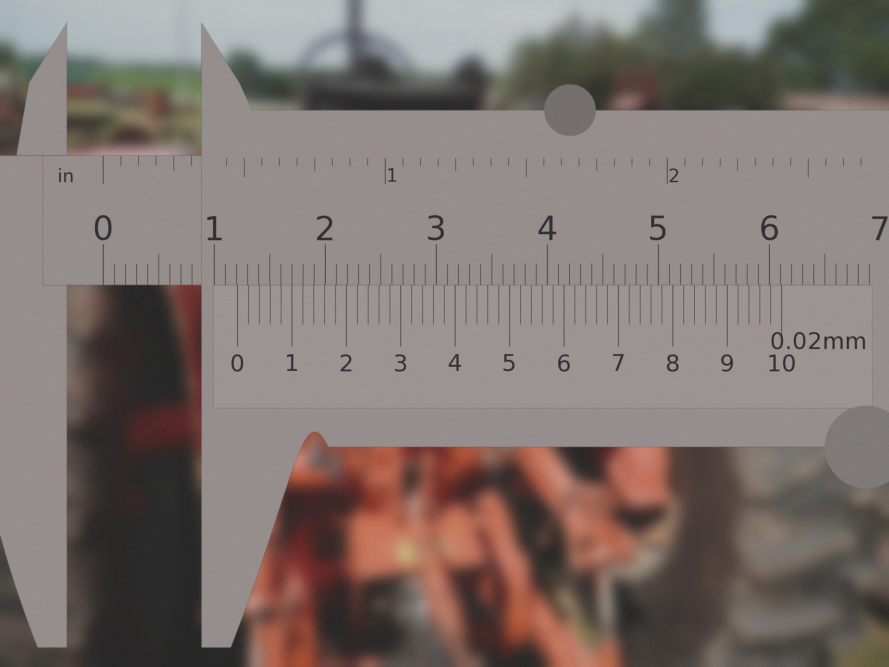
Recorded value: 12.1; mm
